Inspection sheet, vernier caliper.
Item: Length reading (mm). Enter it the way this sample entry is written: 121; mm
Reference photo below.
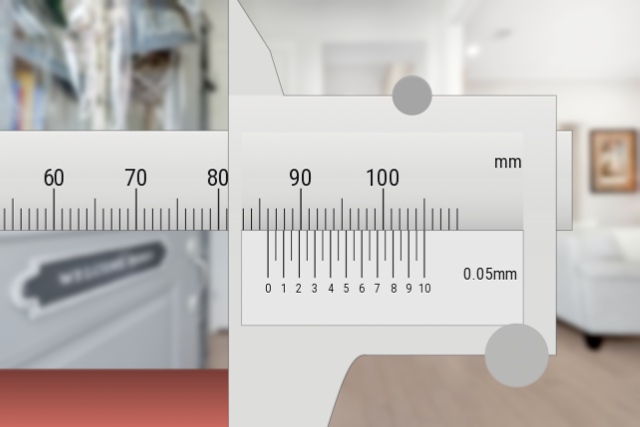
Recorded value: 86.0; mm
